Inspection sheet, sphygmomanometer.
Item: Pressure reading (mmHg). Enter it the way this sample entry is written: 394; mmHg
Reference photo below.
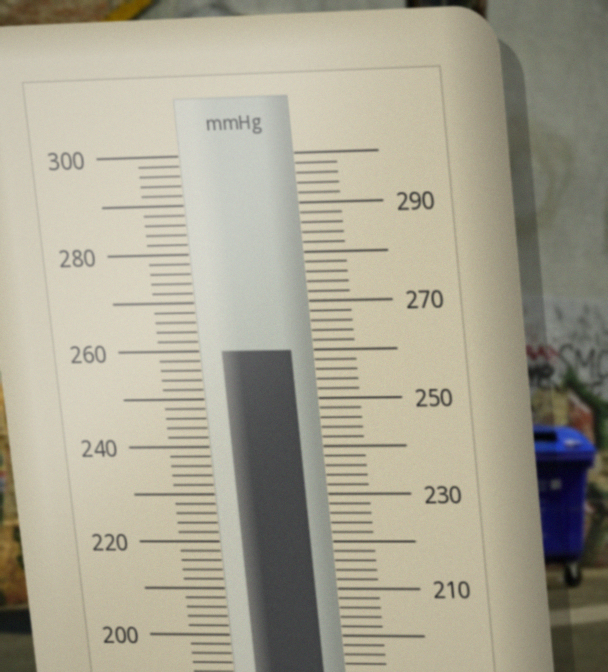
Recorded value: 260; mmHg
